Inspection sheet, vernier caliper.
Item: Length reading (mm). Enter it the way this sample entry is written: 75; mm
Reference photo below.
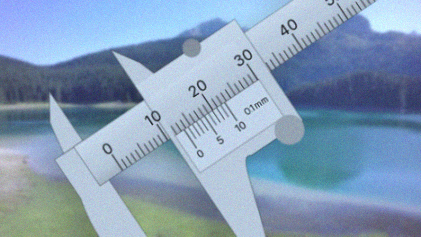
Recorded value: 13.6; mm
